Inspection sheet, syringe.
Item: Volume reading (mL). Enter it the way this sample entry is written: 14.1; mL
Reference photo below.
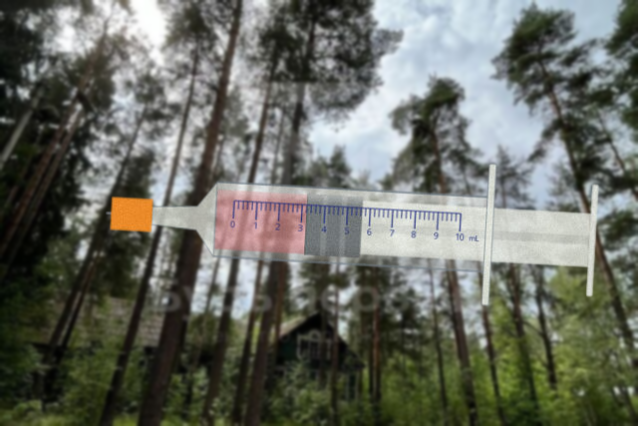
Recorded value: 3.2; mL
